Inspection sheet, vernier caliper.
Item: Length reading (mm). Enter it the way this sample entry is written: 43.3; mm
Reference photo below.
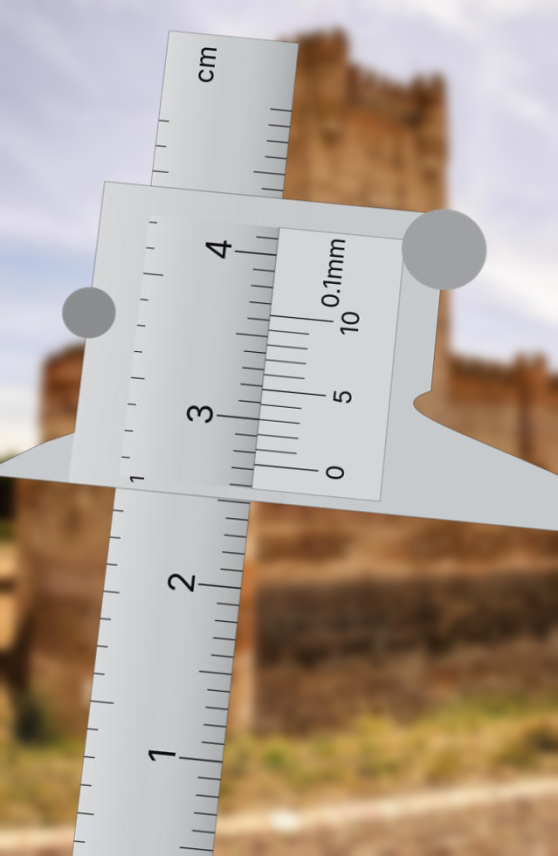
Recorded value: 27.3; mm
